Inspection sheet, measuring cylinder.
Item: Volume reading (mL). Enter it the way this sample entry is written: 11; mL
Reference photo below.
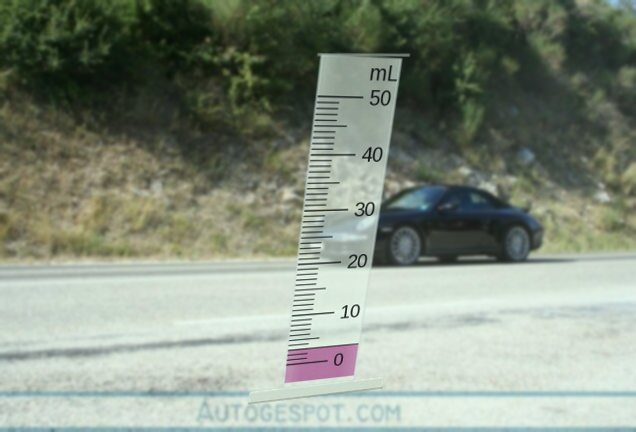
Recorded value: 3; mL
